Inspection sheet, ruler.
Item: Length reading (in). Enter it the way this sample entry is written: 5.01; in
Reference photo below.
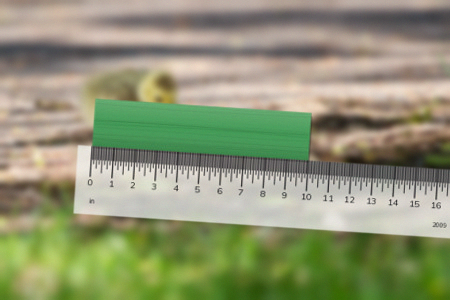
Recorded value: 10; in
